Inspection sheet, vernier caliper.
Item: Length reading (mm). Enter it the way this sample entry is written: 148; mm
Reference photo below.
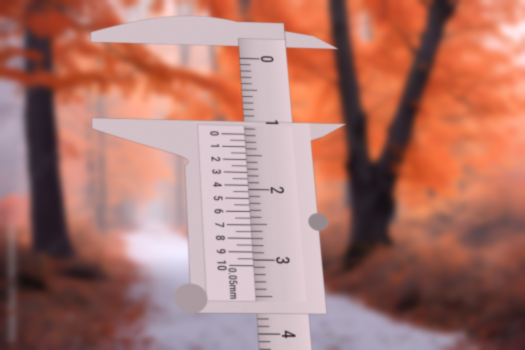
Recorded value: 11.8; mm
